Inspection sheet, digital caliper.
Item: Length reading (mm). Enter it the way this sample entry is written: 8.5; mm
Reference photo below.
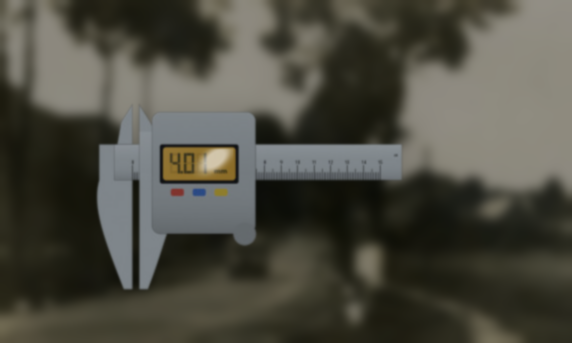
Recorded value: 4.01; mm
